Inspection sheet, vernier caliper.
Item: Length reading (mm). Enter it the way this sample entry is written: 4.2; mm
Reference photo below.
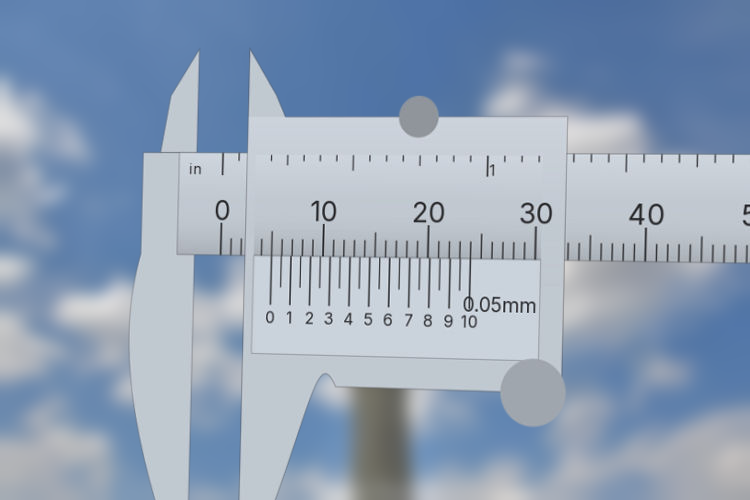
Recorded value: 5.0; mm
